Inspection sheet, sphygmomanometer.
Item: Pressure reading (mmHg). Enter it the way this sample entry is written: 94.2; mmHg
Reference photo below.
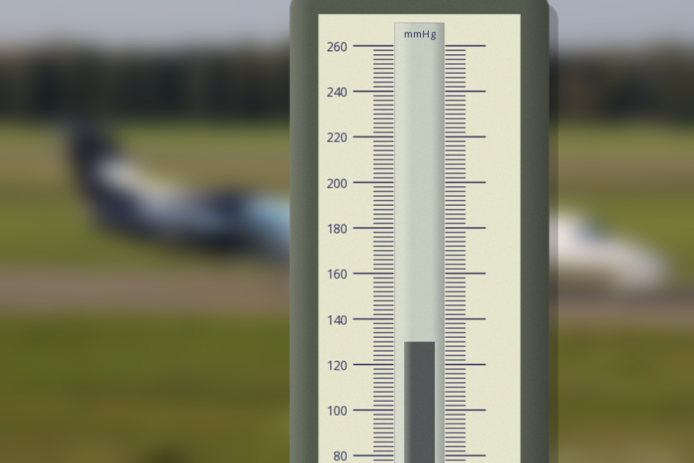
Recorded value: 130; mmHg
